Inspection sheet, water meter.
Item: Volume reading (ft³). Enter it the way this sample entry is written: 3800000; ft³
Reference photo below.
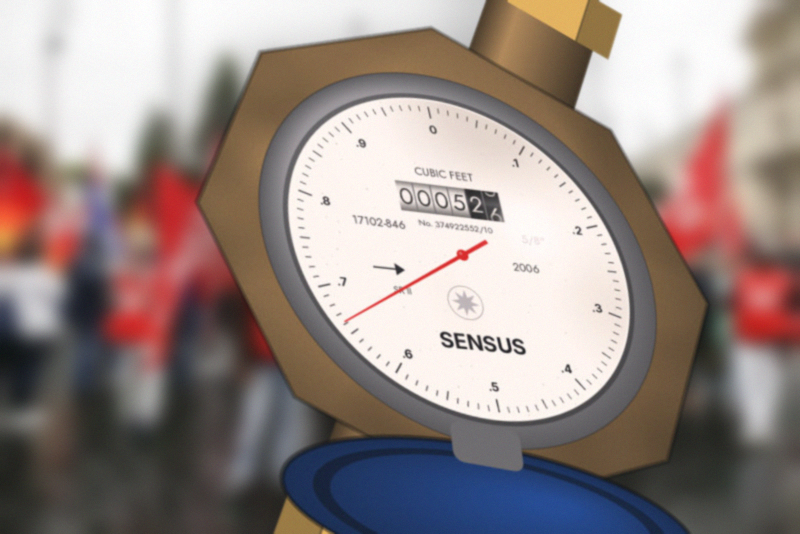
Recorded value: 525.66; ft³
